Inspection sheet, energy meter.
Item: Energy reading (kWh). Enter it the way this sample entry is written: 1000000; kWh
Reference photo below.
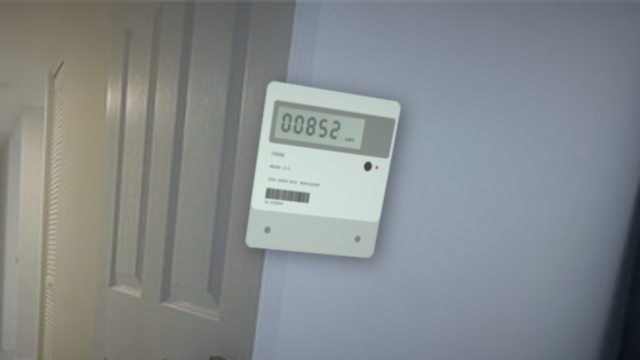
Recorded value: 852; kWh
